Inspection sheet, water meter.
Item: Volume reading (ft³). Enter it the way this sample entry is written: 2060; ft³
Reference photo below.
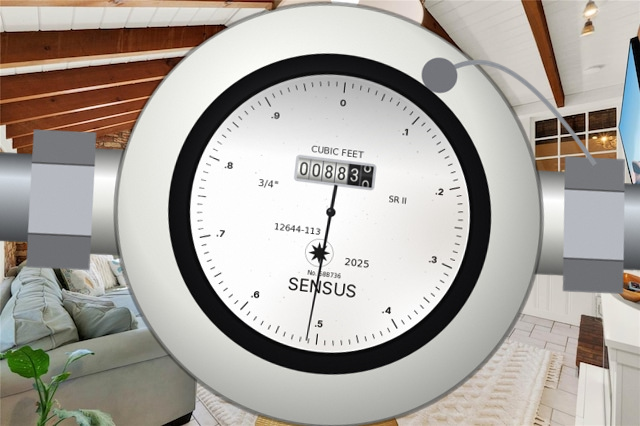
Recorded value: 8838.51; ft³
